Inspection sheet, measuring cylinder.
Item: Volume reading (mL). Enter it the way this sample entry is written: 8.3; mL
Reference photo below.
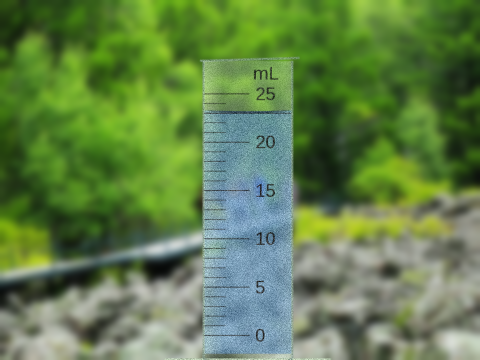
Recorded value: 23; mL
